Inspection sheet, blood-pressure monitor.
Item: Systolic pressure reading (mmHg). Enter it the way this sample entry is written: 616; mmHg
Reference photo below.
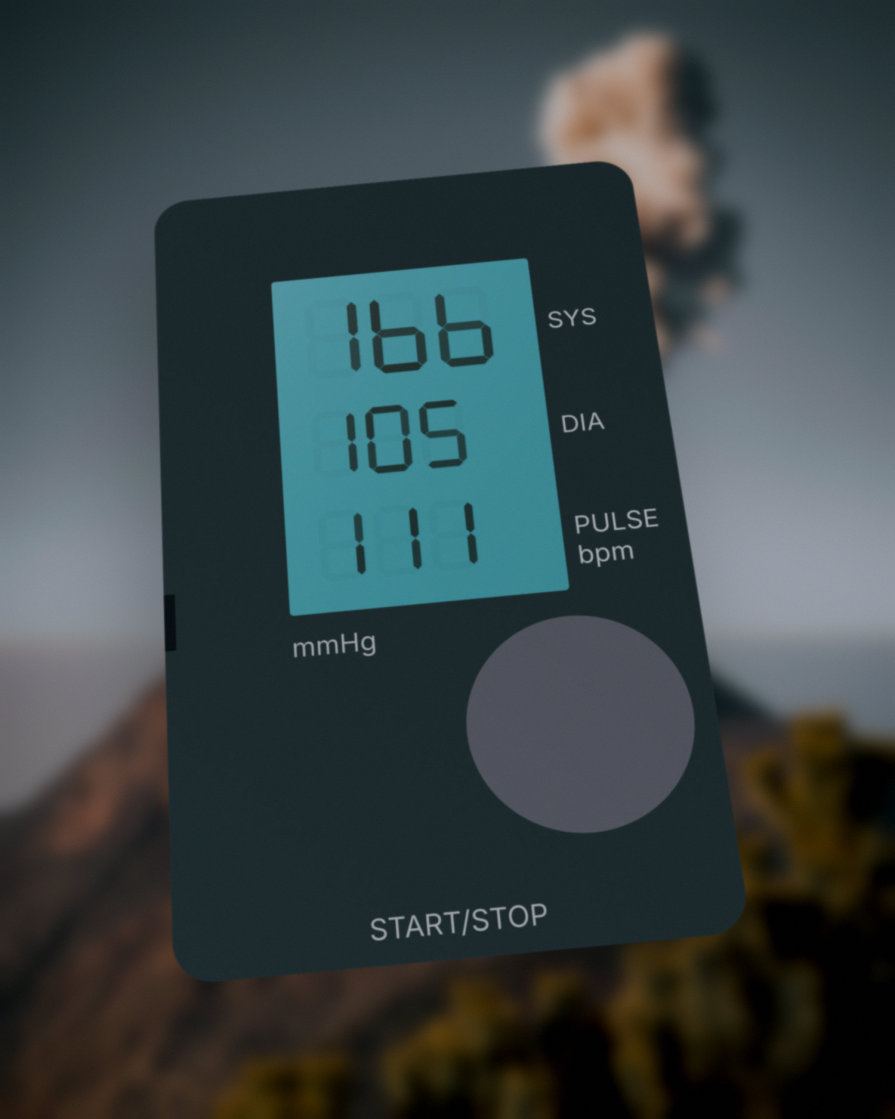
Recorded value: 166; mmHg
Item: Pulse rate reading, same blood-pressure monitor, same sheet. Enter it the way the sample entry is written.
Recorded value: 111; bpm
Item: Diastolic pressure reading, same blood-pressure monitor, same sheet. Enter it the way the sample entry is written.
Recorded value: 105; mmHg
